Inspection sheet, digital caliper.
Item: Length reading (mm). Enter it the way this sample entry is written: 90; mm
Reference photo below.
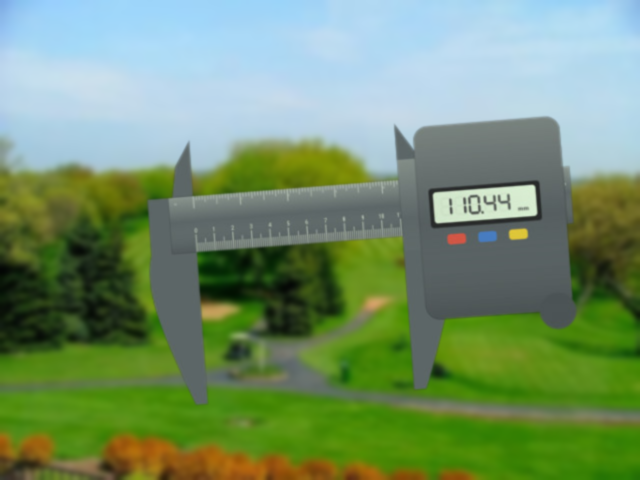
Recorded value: 110.44; mm
